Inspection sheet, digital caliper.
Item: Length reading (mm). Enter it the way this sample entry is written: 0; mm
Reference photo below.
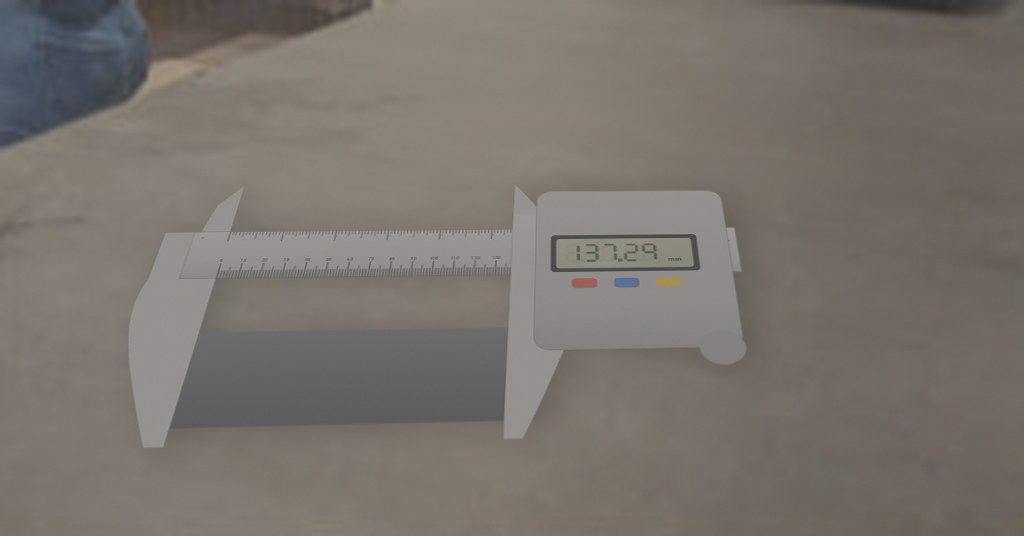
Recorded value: 137.29; mm
